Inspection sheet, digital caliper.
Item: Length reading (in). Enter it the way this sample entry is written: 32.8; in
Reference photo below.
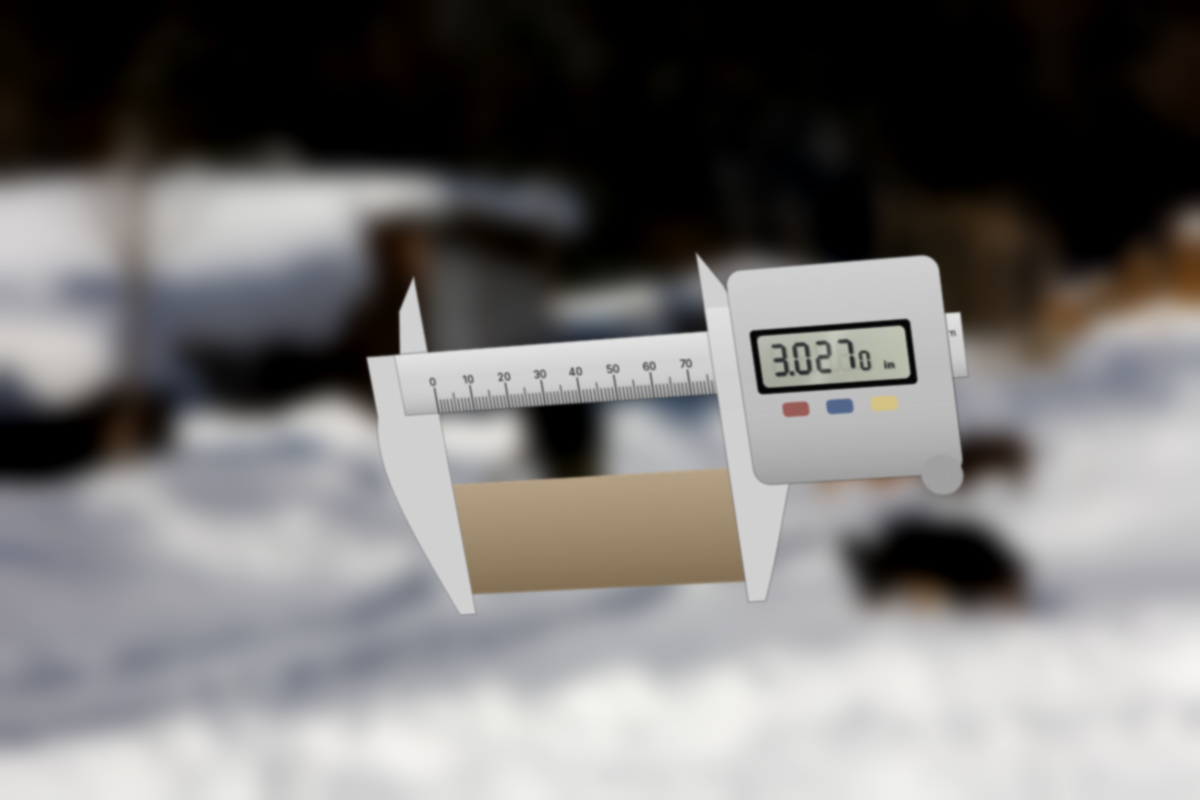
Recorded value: 3.0270; in
